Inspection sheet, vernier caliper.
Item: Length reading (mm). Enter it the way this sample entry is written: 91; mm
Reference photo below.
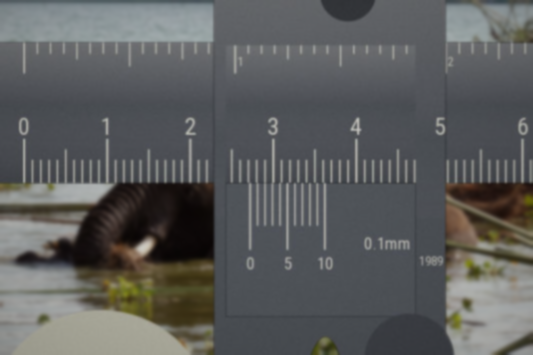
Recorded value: 27.2; mm
